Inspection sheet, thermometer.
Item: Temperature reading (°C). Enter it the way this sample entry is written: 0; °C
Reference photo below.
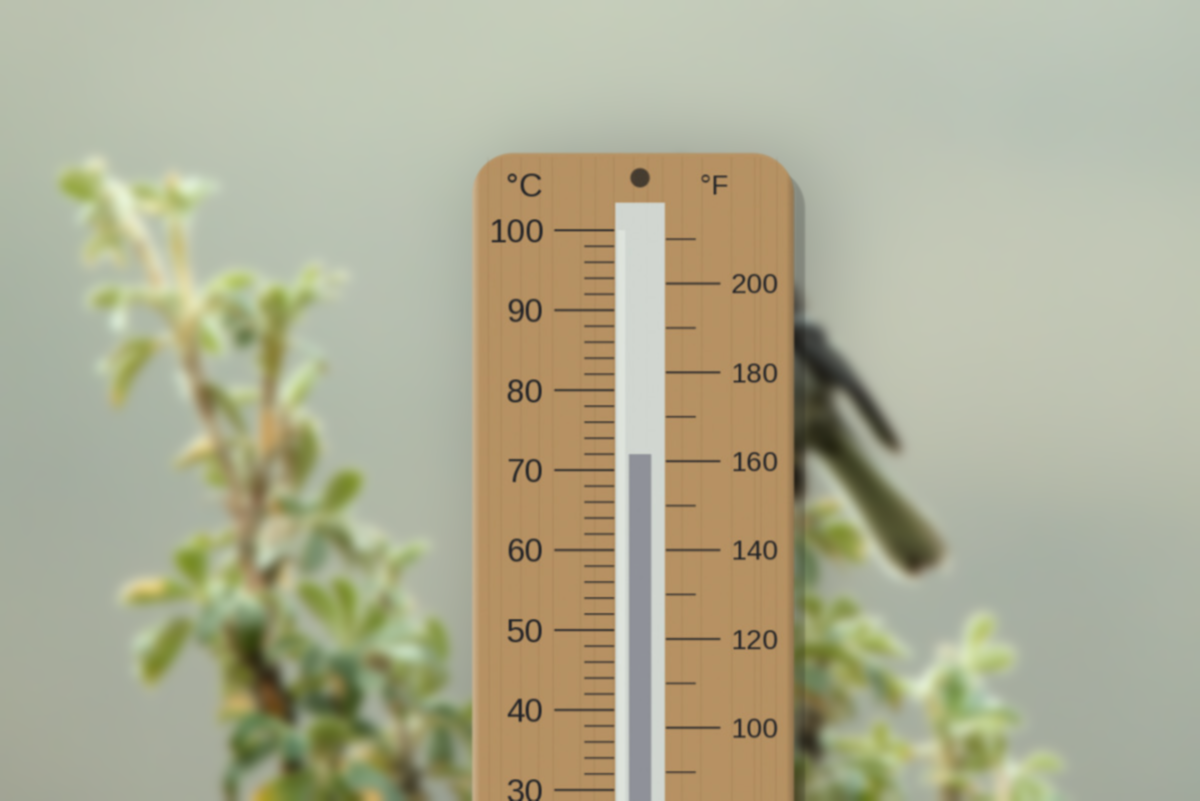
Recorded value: 72; °C
